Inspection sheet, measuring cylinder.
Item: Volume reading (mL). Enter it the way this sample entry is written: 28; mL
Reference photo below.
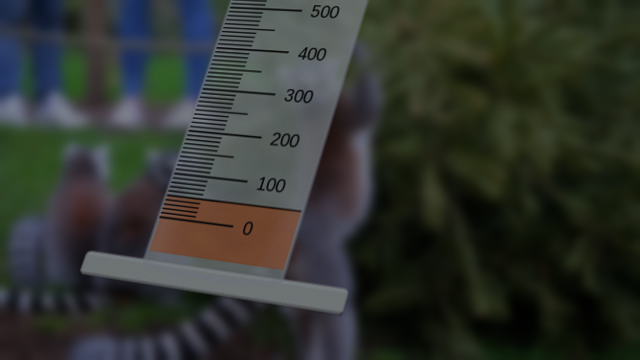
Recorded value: 50; mL
